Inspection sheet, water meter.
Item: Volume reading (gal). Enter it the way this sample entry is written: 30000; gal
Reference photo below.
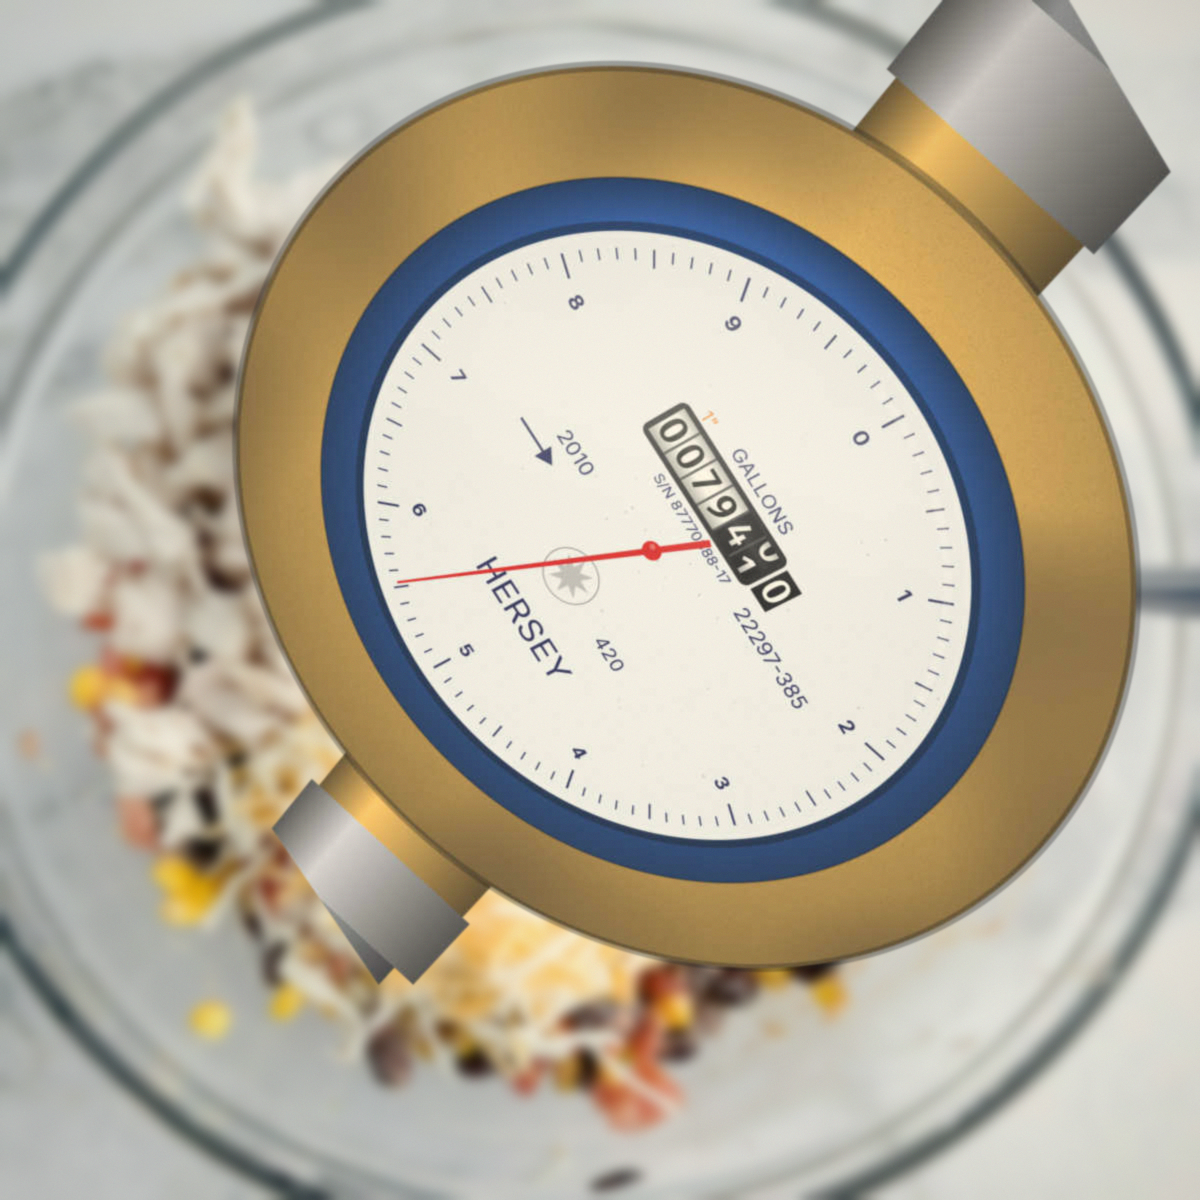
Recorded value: 79405.5; gal
